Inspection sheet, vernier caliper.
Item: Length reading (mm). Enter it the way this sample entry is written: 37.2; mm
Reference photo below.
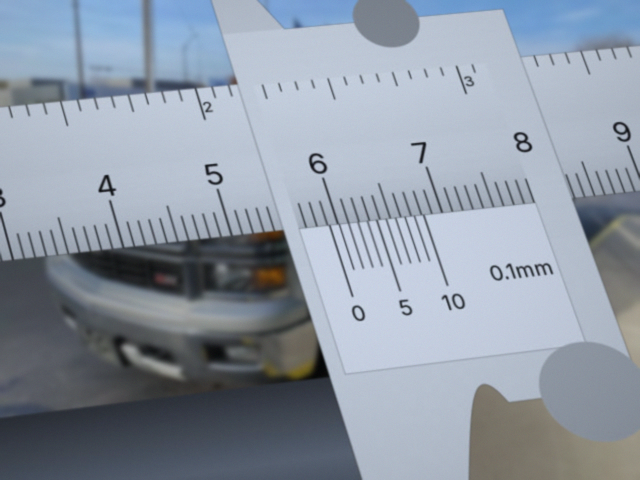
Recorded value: 59.2; mm
